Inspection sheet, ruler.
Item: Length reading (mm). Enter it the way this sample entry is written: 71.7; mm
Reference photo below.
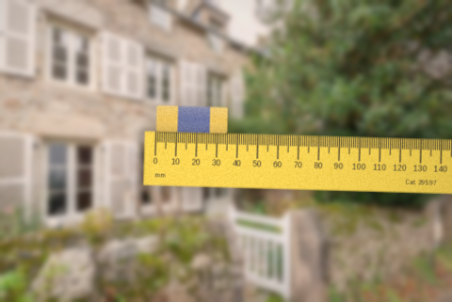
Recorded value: 35; mm
